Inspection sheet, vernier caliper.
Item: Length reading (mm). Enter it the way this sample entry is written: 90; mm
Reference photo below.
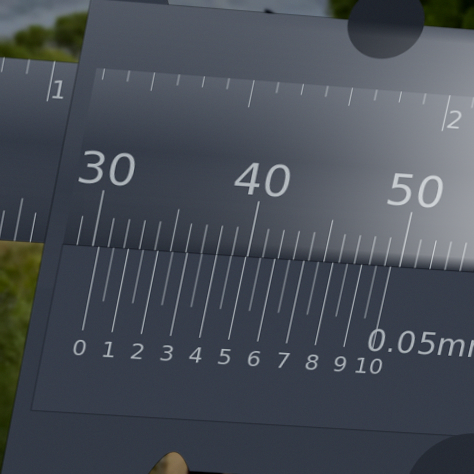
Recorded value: 30.4; mm
